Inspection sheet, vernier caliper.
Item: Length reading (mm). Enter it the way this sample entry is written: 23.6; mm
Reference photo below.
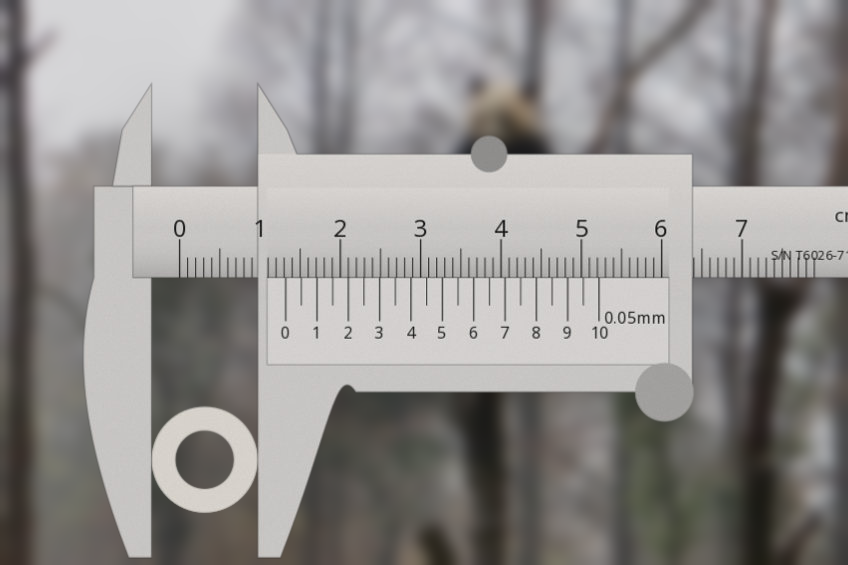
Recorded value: 13.2; mm
